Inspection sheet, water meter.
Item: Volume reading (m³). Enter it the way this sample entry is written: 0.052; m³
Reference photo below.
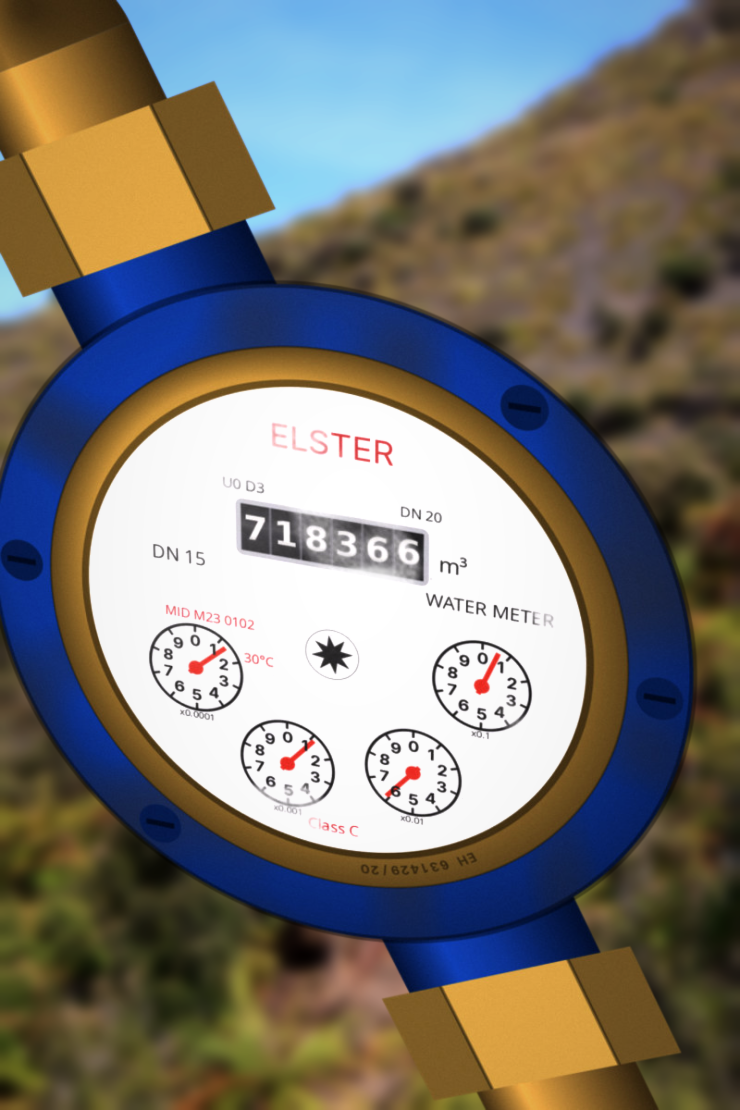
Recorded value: 718366.0611; m³
